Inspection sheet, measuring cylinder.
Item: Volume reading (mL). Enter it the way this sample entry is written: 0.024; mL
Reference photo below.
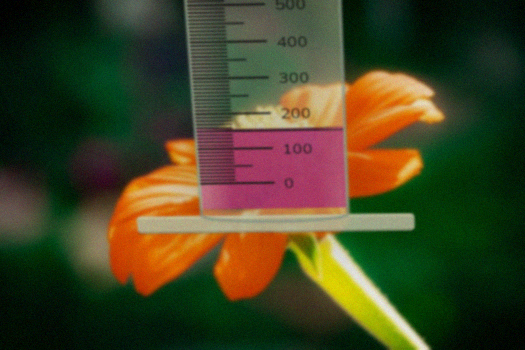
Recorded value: 150; mL
